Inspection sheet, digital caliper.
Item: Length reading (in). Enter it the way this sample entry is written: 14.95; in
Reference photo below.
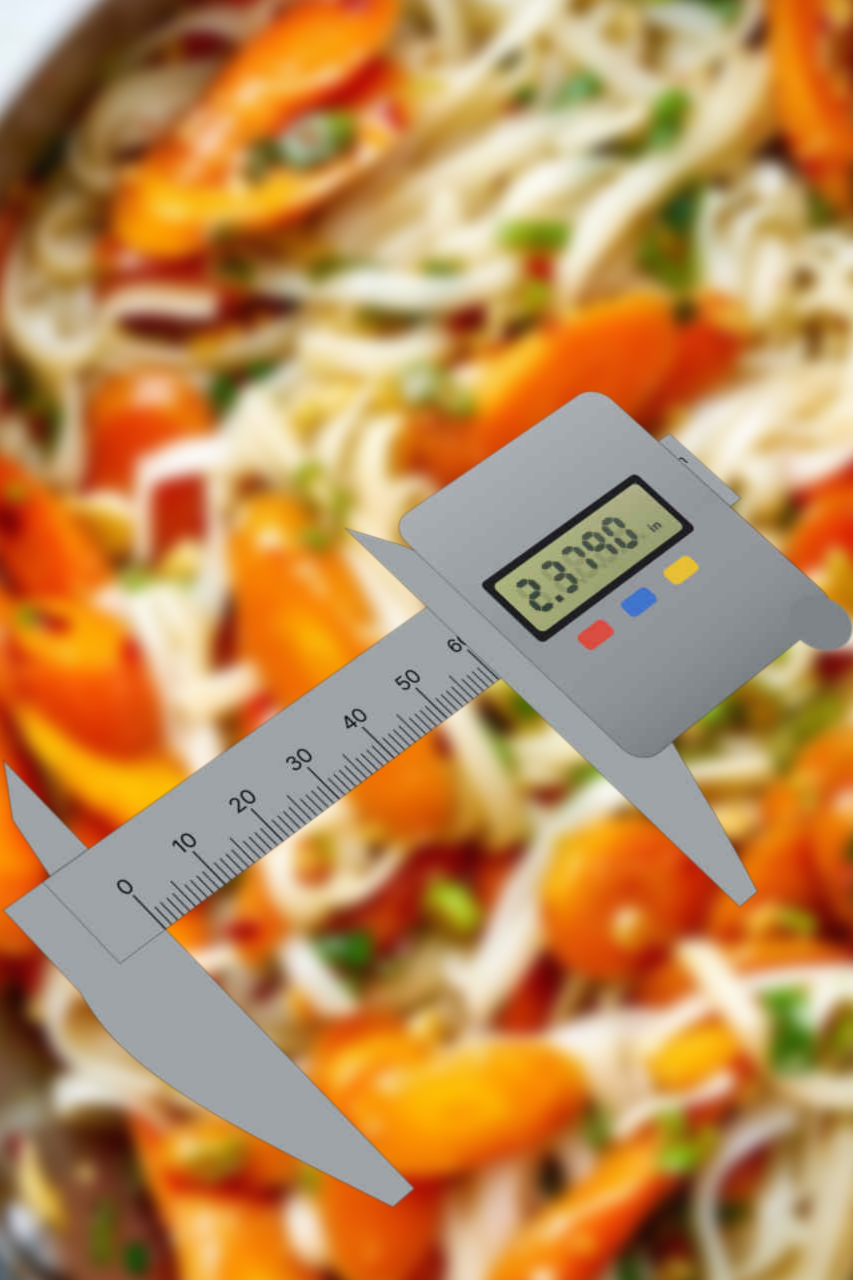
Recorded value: 2.3790; in
